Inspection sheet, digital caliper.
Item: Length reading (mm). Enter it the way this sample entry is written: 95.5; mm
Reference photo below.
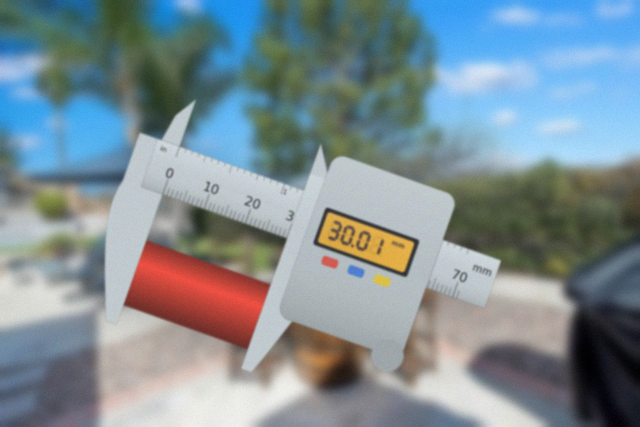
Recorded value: 30.01; mm
